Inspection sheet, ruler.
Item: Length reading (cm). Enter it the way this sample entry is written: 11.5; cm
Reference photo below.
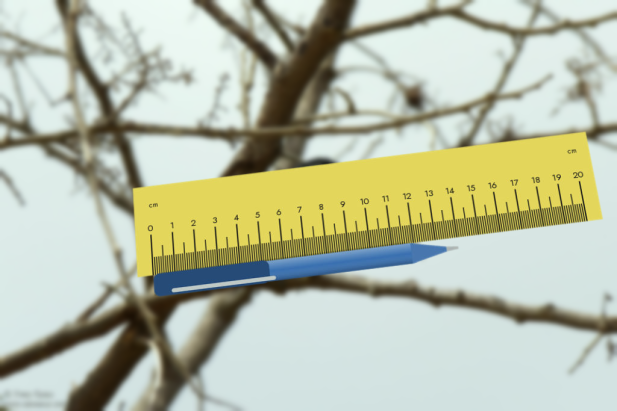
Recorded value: 14; cm
